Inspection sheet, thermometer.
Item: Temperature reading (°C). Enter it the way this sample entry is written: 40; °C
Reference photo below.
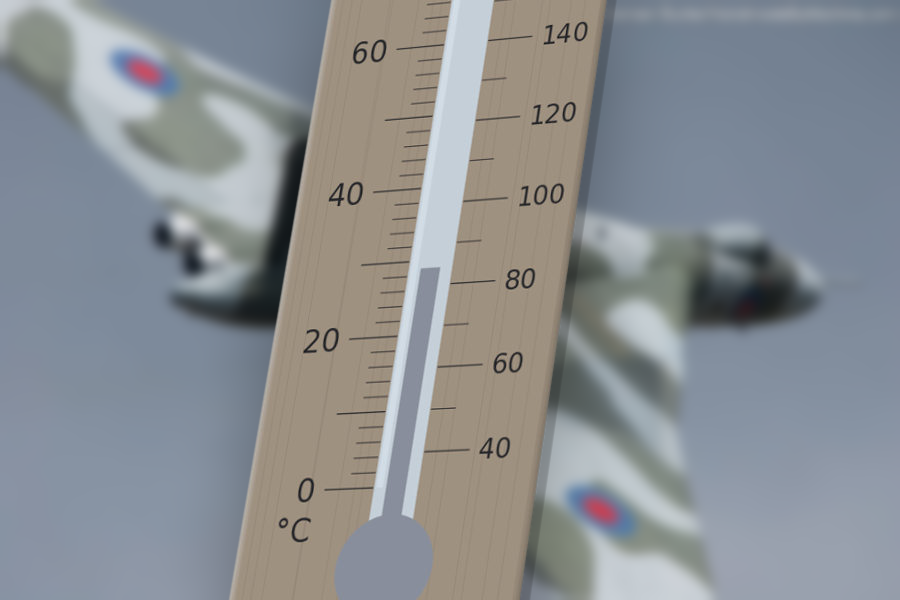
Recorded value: 29; °C
